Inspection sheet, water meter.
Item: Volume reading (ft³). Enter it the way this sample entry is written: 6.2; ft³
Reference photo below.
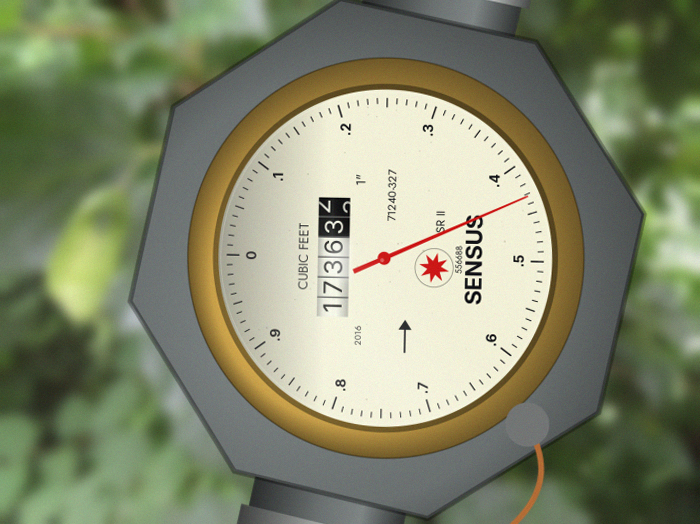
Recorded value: 173632.43; ft³
